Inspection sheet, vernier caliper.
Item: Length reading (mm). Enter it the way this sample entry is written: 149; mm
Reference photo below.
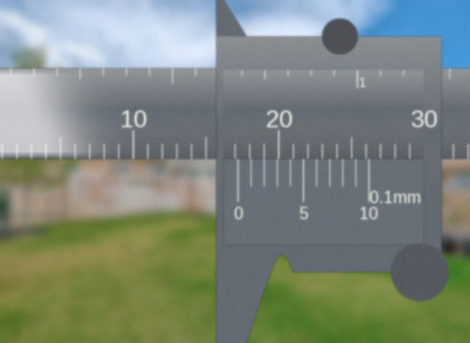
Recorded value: 17.2; mm
